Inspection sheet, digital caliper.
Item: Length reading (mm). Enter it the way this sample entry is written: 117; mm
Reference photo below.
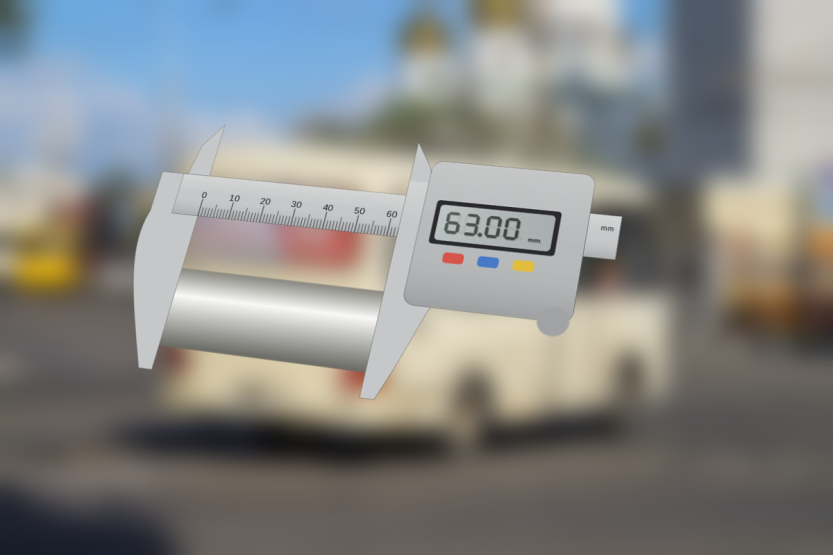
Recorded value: 63.00; mm
